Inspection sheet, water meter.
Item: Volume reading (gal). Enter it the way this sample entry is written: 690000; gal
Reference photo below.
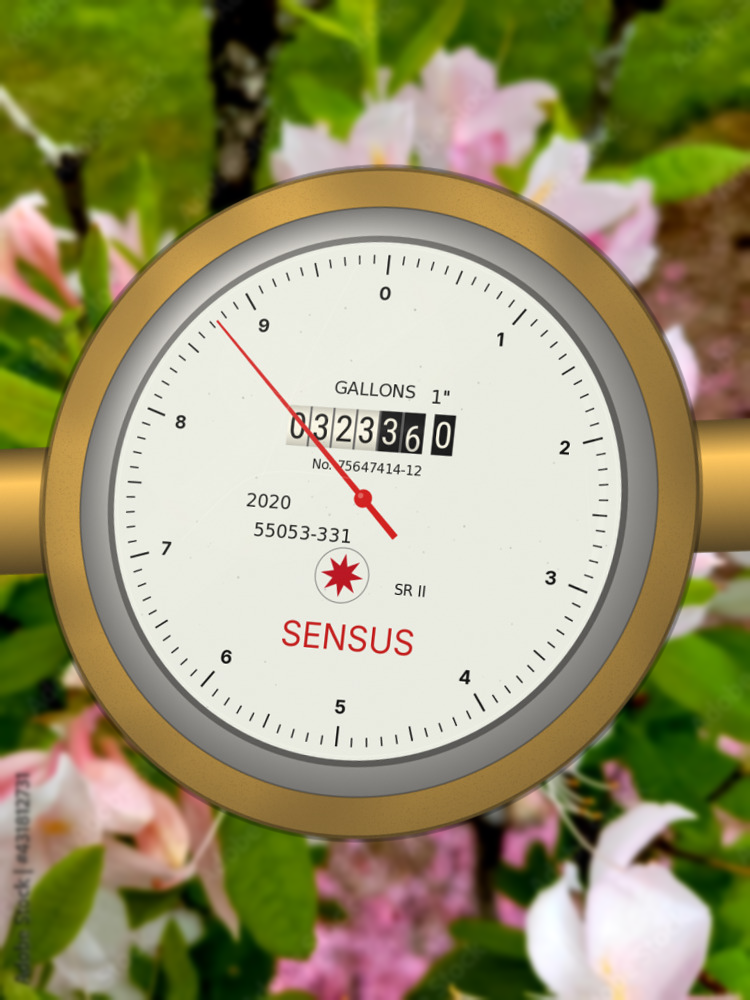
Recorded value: 323358.7; gal
